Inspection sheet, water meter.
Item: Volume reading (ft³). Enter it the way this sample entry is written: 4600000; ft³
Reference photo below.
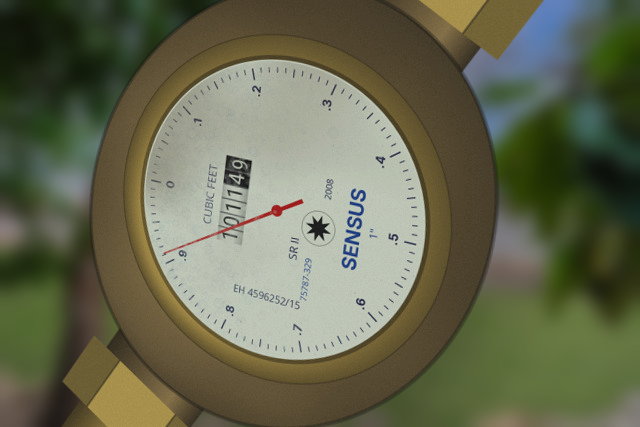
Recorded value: 101148.91; ft³
